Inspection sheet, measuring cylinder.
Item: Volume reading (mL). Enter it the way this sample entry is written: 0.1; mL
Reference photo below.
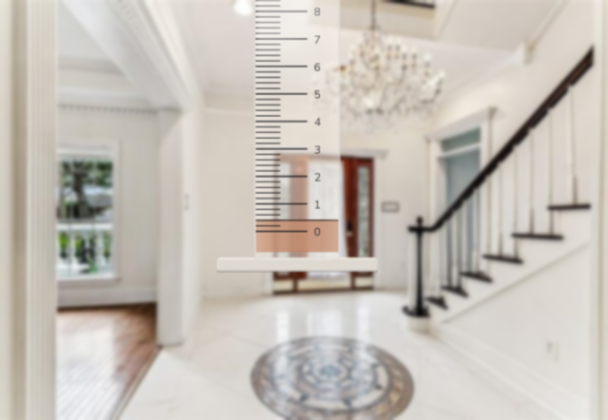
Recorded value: 0.4; mL
